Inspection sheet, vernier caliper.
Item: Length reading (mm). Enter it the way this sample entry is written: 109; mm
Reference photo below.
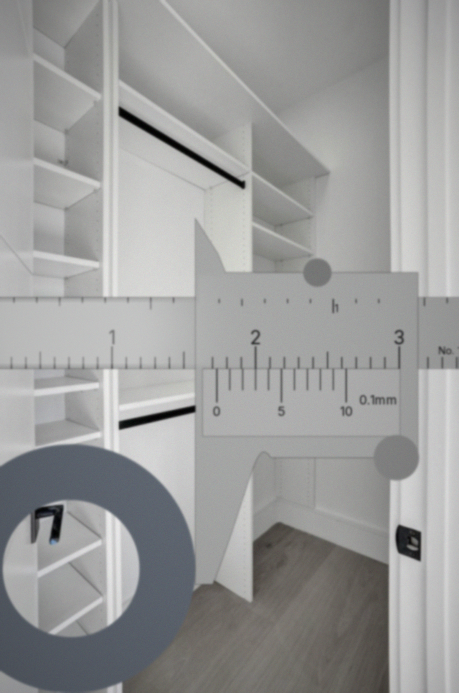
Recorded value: 17.3; mm
